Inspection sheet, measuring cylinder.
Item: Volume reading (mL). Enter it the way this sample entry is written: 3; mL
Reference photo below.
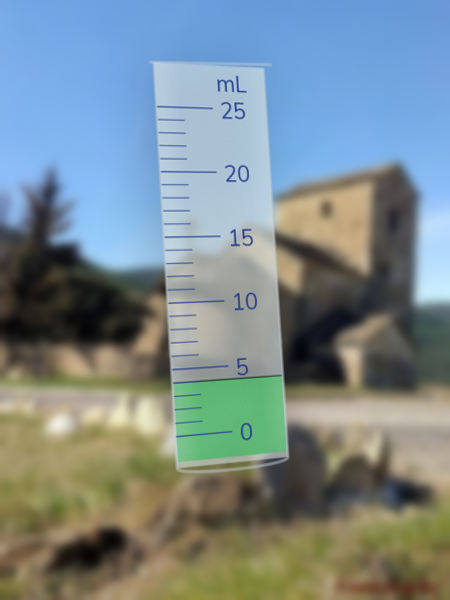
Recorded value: 4; mL
